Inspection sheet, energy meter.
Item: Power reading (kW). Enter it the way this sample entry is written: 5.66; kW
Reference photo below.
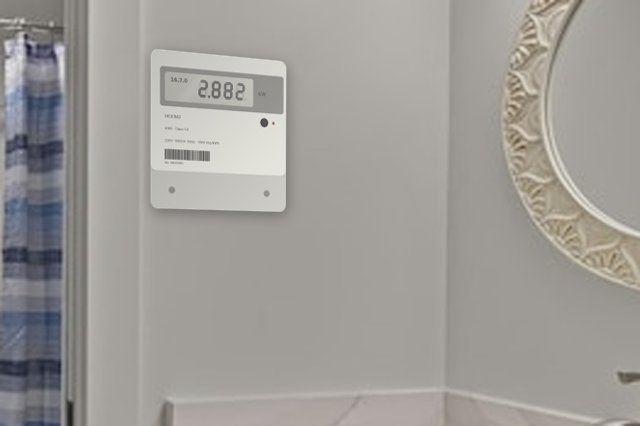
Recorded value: 2.882; kW
